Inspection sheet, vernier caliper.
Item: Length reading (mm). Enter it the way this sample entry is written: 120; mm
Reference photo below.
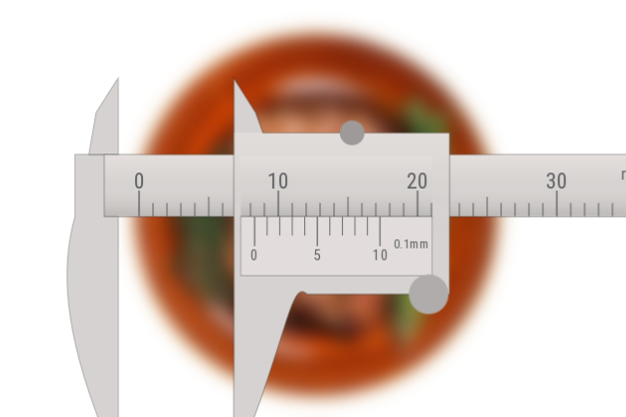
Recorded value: 8.3; mm
